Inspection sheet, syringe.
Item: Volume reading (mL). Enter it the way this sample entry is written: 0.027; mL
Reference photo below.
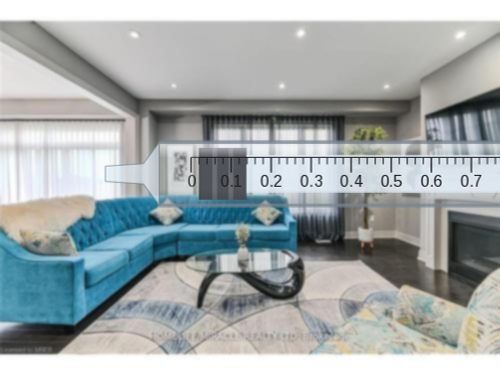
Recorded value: 0.02; mL
